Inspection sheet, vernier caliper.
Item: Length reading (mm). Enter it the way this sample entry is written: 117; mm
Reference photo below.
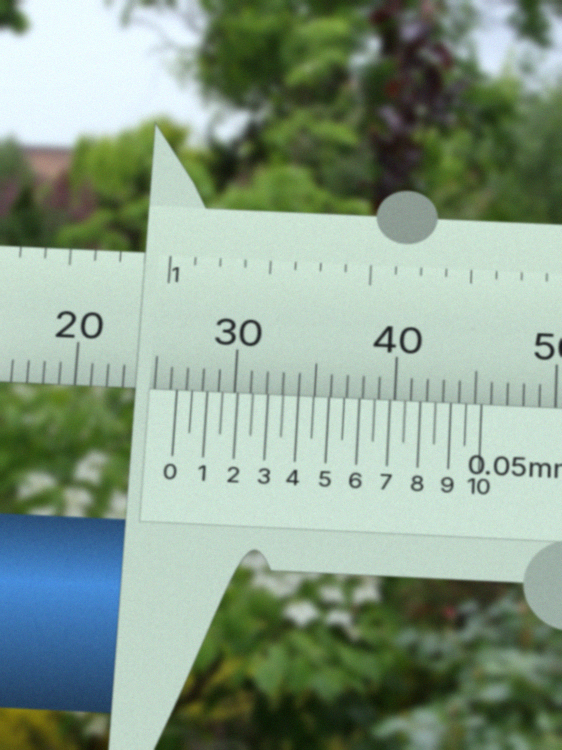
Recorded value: 26.4; mm
